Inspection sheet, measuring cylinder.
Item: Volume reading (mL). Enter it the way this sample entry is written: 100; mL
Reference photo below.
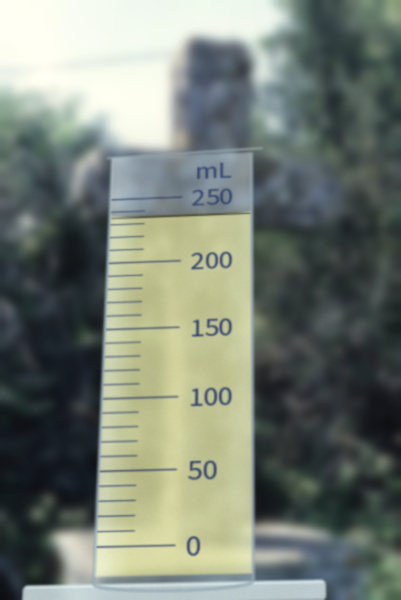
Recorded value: 235; mL
